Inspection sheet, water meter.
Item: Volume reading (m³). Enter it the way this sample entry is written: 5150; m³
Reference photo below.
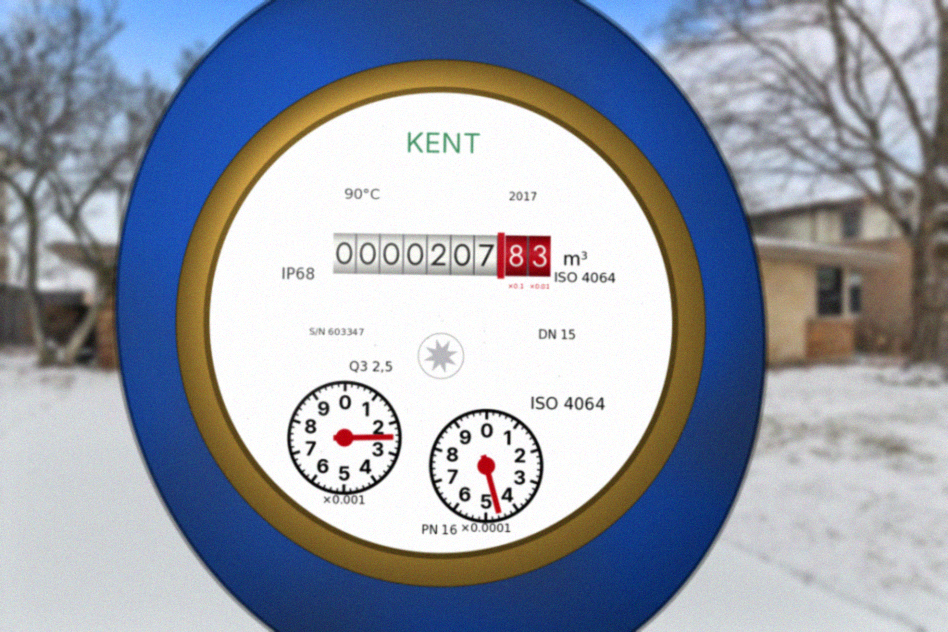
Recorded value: 207.8324; m³
